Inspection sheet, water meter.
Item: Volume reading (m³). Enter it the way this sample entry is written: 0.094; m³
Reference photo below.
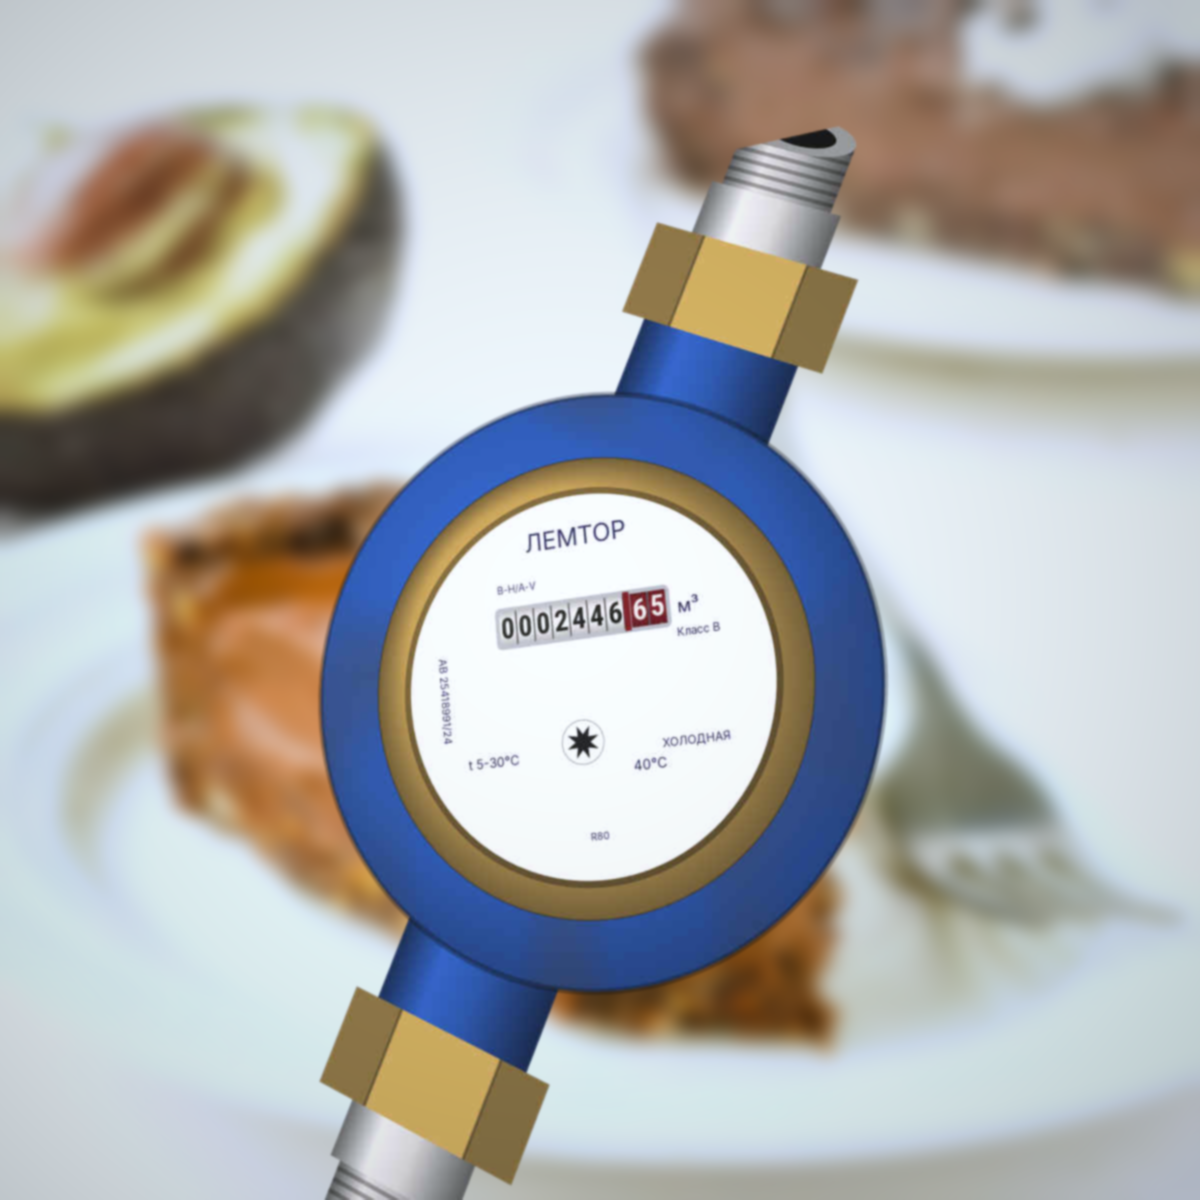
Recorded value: 2446.65; m³
